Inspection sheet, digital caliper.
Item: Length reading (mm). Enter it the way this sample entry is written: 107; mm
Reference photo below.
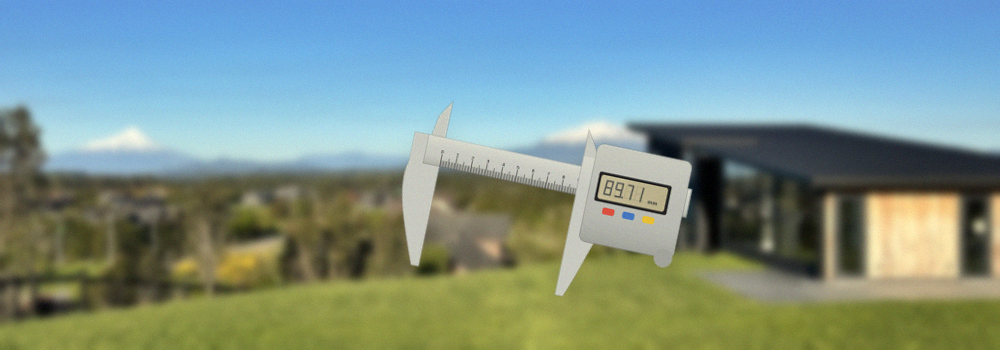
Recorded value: 89.71; mm
